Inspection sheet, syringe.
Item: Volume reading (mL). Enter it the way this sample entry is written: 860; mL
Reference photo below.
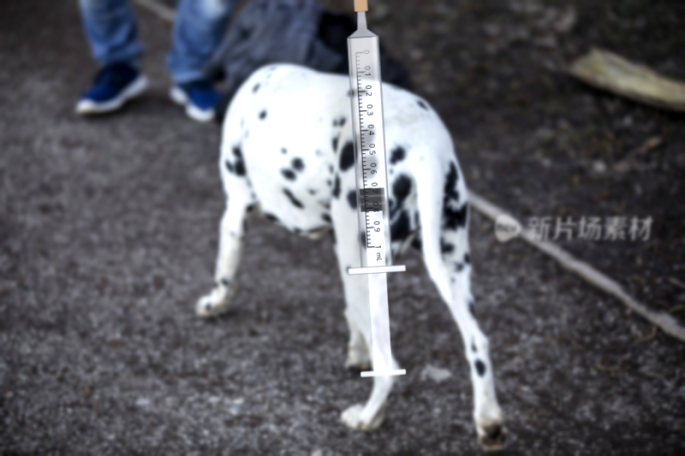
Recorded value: 0.7; mL
